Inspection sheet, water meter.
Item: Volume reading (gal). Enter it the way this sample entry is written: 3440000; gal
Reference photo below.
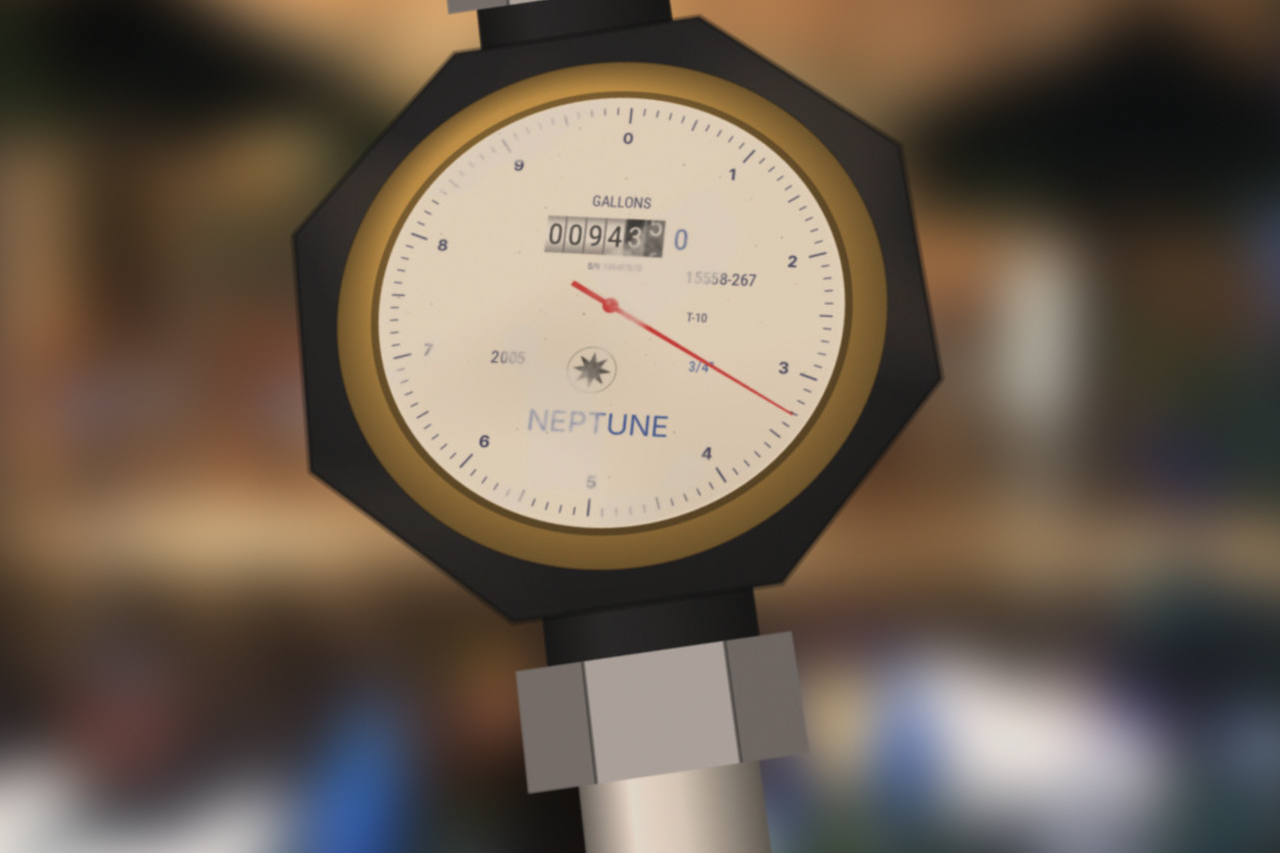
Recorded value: 94353.3; gal
